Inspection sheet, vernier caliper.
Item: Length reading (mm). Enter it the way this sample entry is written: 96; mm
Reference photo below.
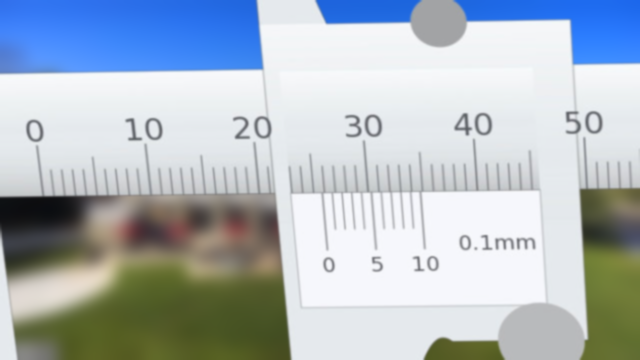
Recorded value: 25.8; mm
